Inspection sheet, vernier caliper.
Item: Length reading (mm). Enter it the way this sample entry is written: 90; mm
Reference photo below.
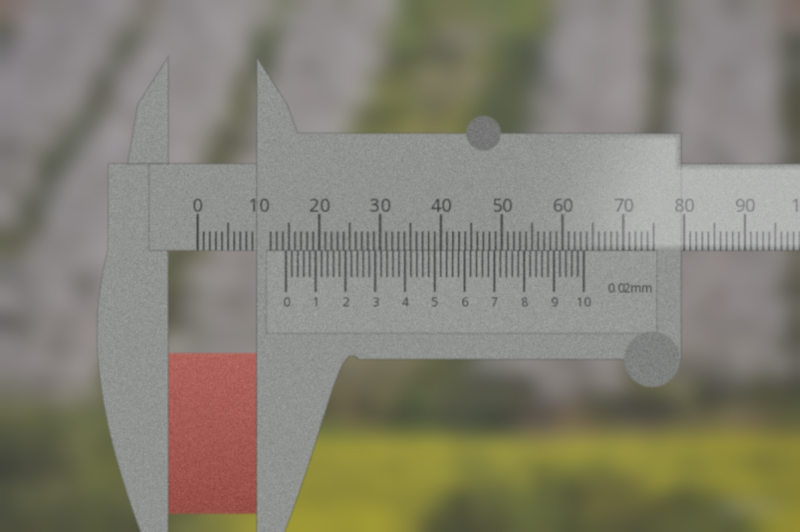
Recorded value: 14.5; mm
